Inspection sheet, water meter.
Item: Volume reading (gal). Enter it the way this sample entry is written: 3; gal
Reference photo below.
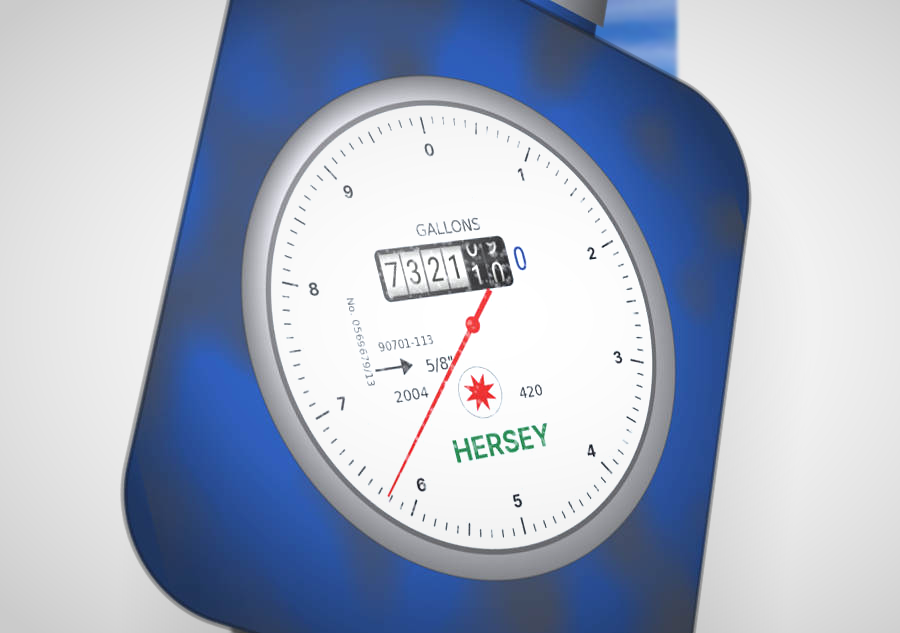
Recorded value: 7321096.2; gal
